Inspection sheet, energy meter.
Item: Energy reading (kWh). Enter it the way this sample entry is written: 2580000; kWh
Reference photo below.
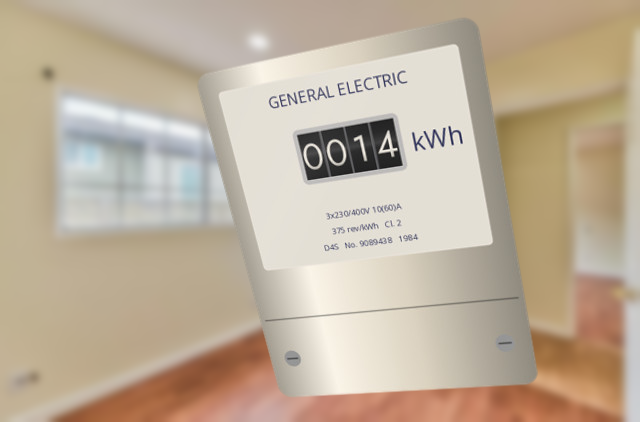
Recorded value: 14; kWh
